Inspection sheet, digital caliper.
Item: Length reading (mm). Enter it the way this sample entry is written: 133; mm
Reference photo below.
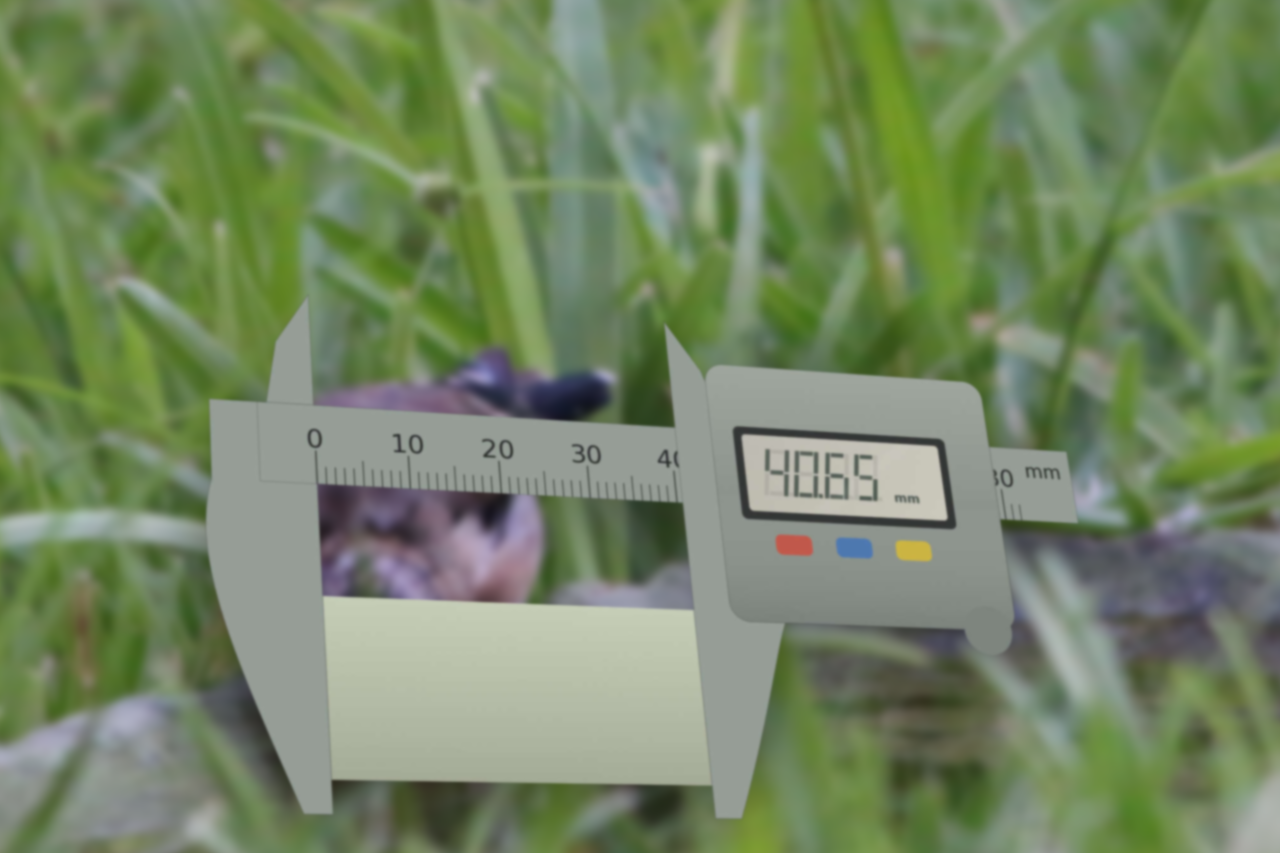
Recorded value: 40.65; mm
